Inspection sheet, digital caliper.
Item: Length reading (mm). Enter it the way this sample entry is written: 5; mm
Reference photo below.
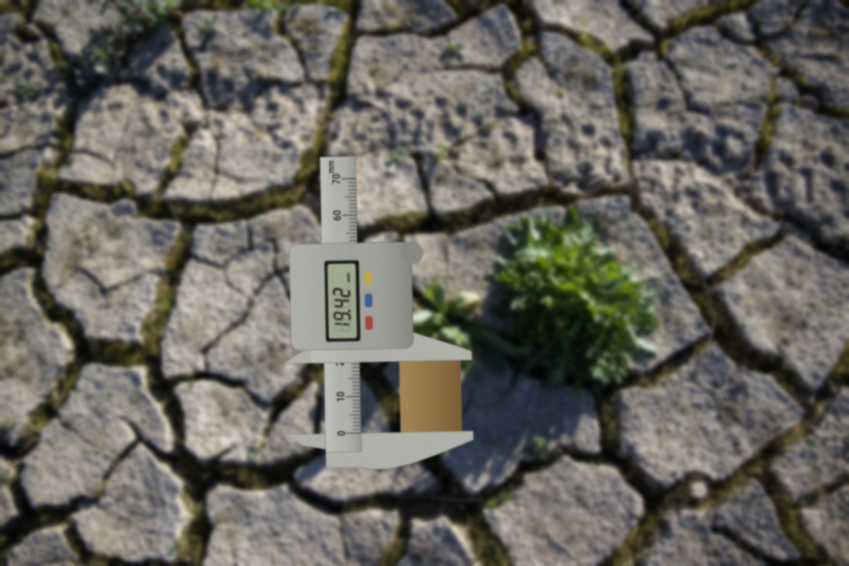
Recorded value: 19.42; mm
